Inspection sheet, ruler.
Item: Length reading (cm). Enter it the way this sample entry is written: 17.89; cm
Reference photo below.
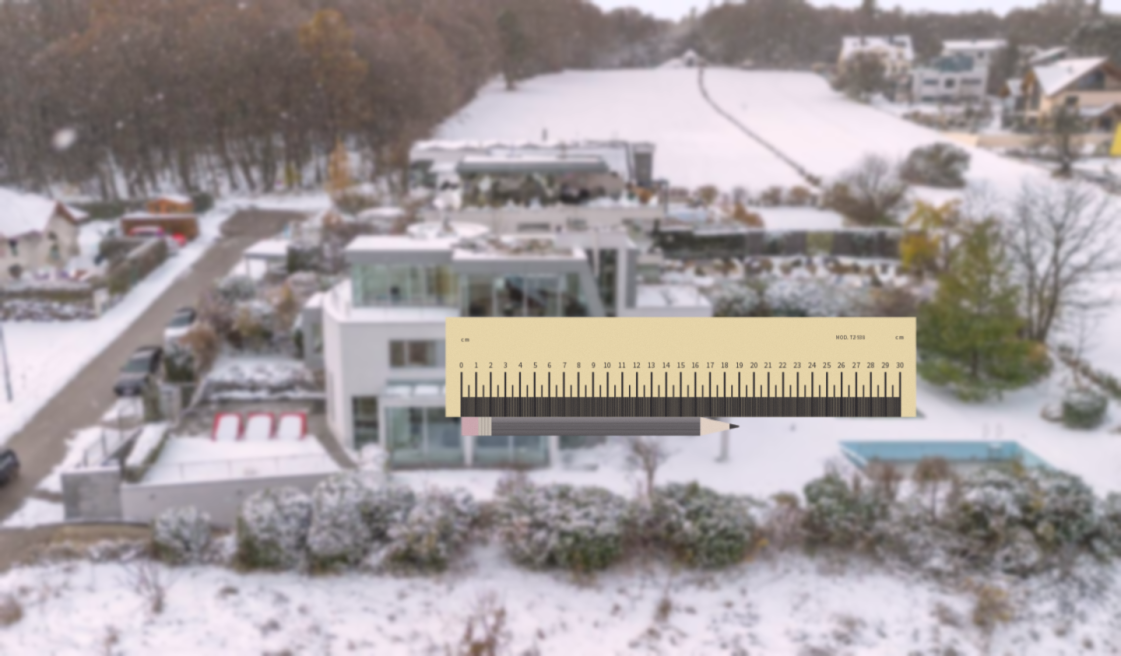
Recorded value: 19; cm
